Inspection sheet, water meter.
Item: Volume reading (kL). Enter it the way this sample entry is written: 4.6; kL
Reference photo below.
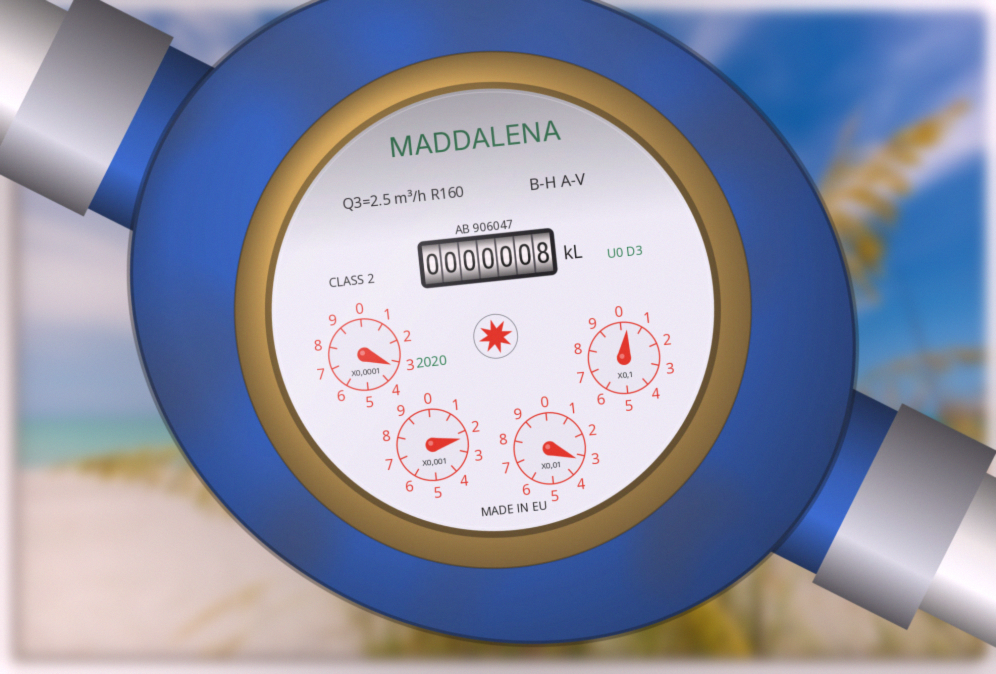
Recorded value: 8.0323; kL
